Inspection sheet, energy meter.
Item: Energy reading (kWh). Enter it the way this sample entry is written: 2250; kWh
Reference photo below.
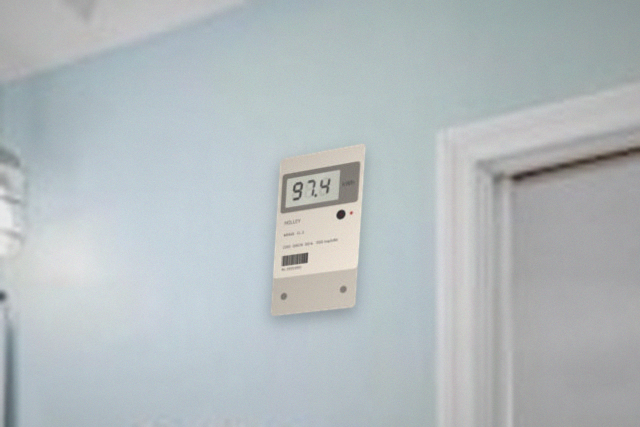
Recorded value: 97.4; kWh
